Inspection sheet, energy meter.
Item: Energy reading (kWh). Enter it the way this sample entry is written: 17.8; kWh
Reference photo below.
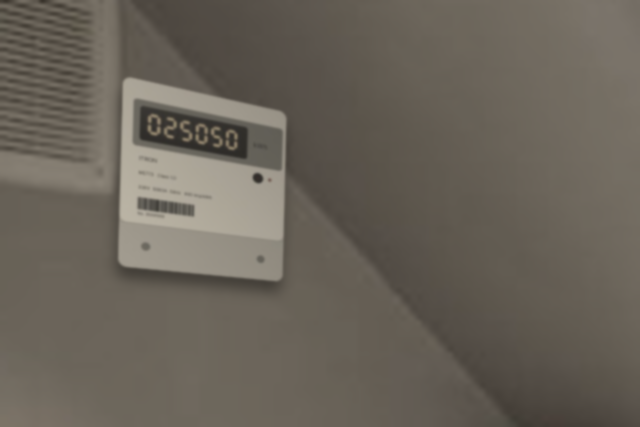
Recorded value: 25050; kWh
